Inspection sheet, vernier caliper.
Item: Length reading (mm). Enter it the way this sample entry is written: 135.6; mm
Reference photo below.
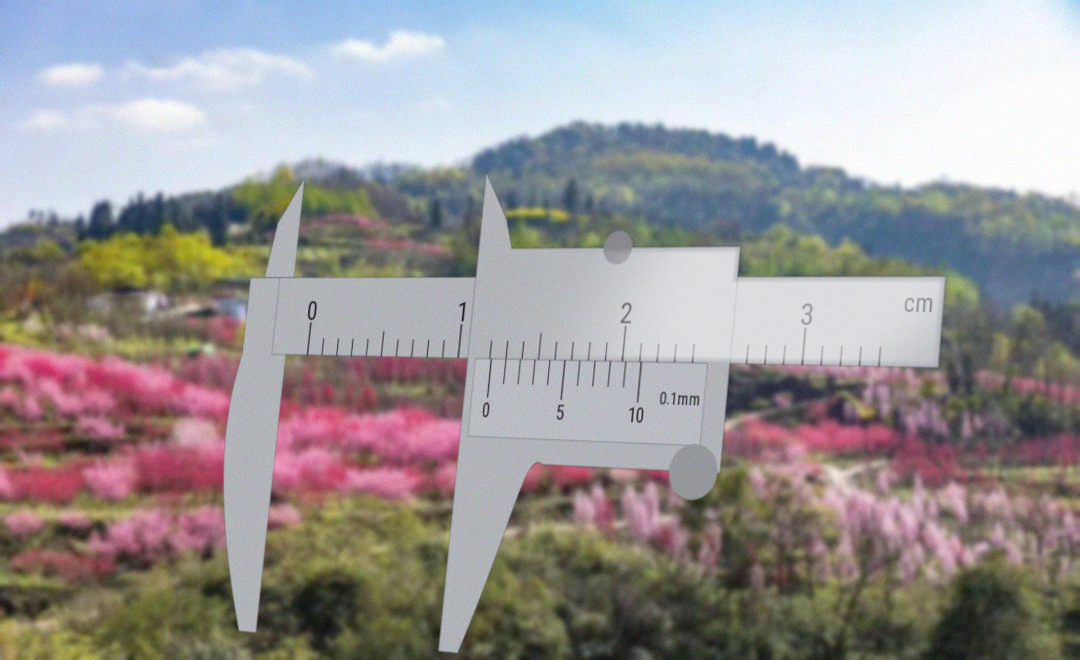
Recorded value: 12.1; mm
